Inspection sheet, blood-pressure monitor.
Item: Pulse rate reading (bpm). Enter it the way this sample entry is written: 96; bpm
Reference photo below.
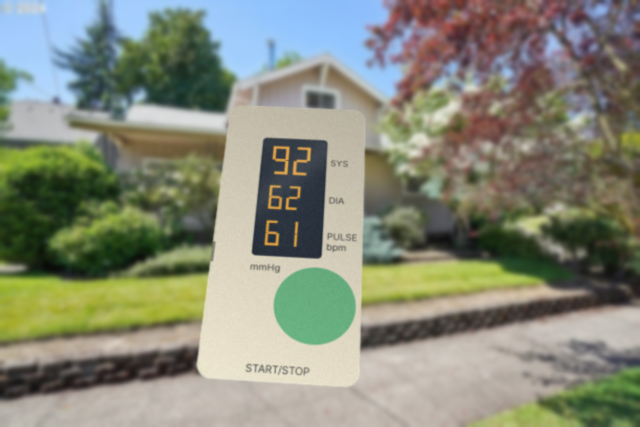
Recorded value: 61; bpm
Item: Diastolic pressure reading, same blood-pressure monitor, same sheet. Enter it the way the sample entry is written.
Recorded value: 62; mmHg
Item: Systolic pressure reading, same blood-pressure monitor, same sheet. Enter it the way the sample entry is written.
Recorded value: 92; mmHg
